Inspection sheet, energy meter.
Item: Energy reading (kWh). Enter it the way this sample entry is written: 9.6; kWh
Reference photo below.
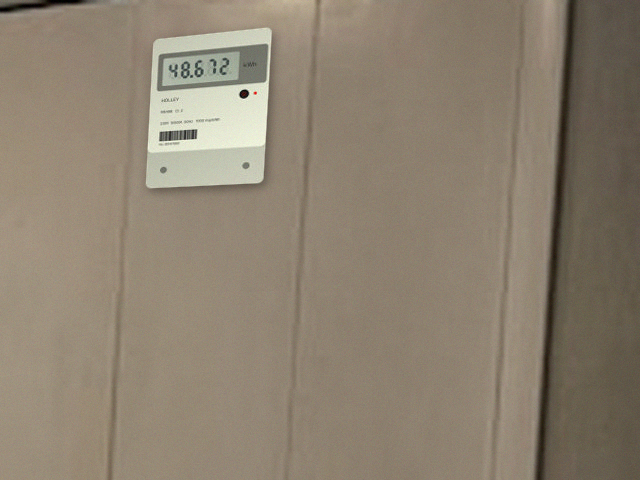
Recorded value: 48.672; kWh
